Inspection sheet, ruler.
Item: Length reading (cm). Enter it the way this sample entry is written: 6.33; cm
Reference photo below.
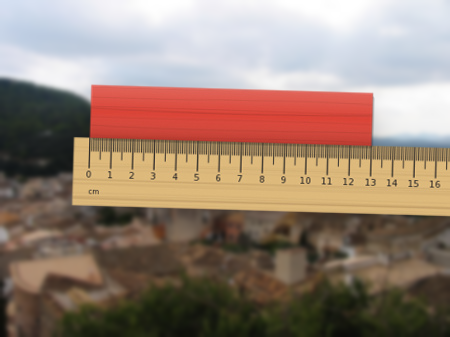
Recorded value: 13; cm
